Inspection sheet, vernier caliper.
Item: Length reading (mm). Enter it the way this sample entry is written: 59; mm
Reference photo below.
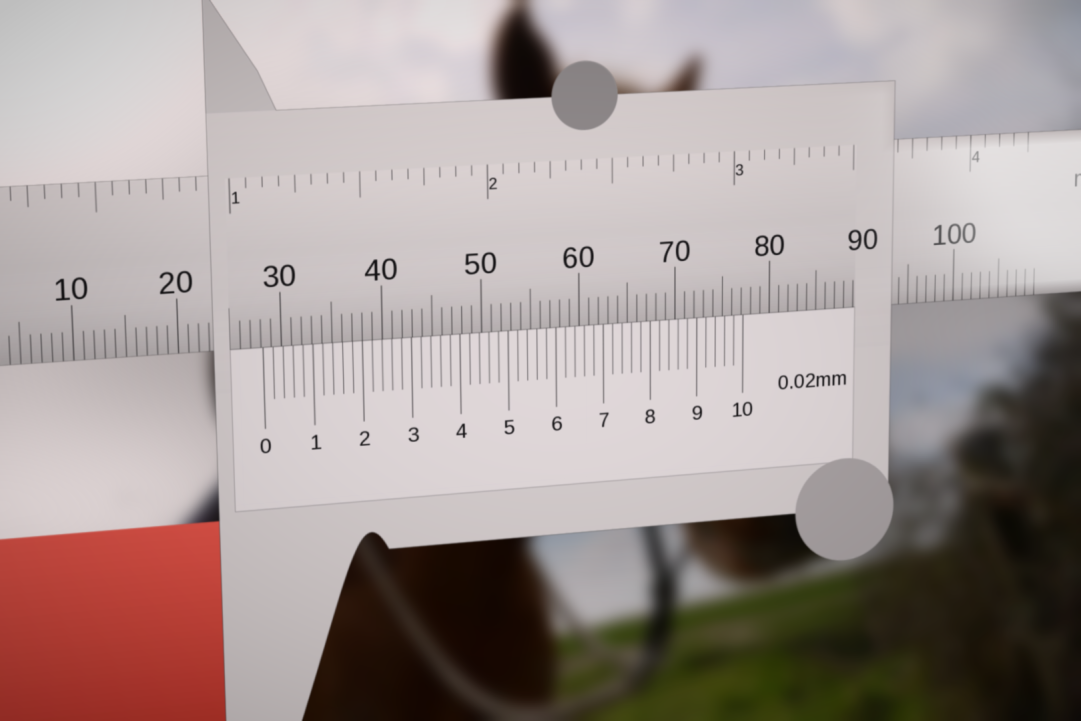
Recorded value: 28.2; mm
